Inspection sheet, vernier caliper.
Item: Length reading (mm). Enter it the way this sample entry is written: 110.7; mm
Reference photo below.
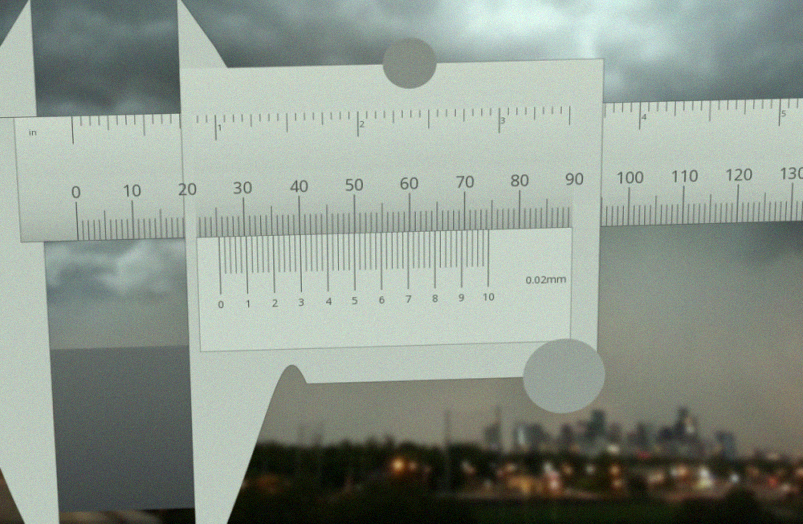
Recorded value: 25.4; mm
